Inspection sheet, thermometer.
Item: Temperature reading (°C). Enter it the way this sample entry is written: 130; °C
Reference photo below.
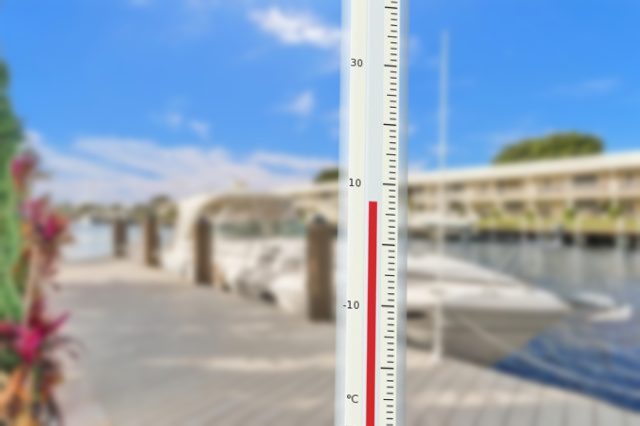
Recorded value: 7; °C
